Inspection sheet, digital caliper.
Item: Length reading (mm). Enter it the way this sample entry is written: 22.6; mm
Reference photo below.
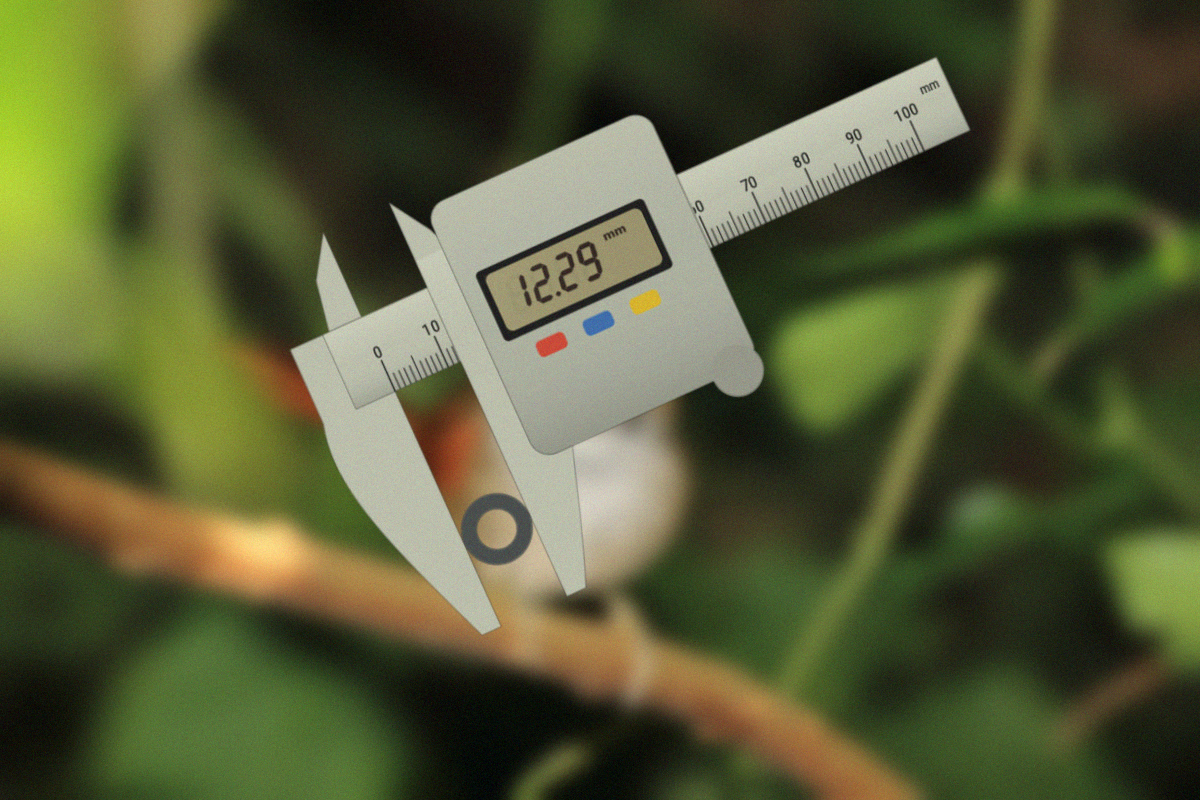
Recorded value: 12.29; mm
